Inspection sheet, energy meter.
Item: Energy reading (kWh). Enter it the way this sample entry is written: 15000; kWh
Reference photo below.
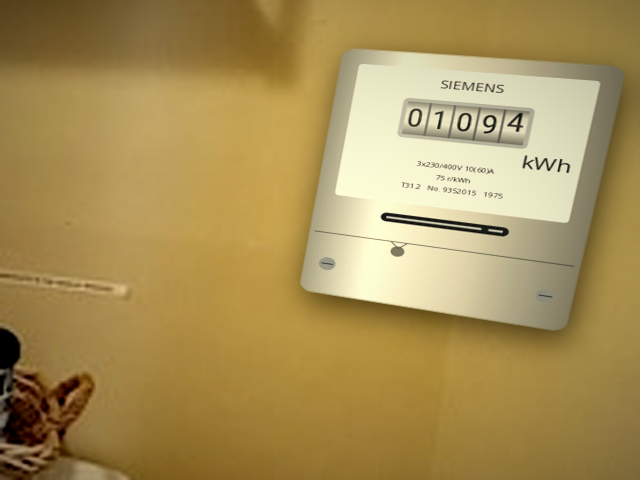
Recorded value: 1094; kWh
